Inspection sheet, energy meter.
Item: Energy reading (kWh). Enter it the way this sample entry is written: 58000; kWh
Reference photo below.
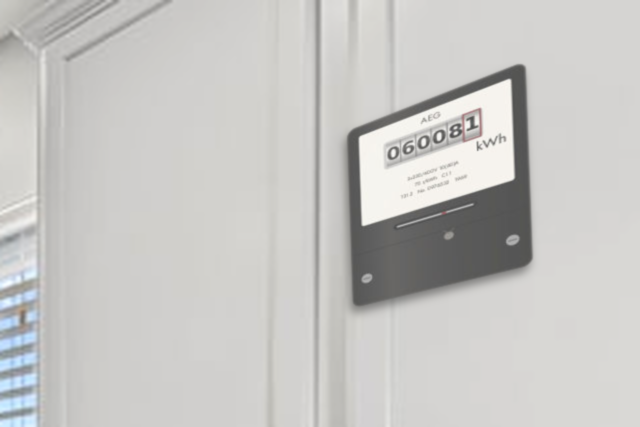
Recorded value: 6008.1; kWh
